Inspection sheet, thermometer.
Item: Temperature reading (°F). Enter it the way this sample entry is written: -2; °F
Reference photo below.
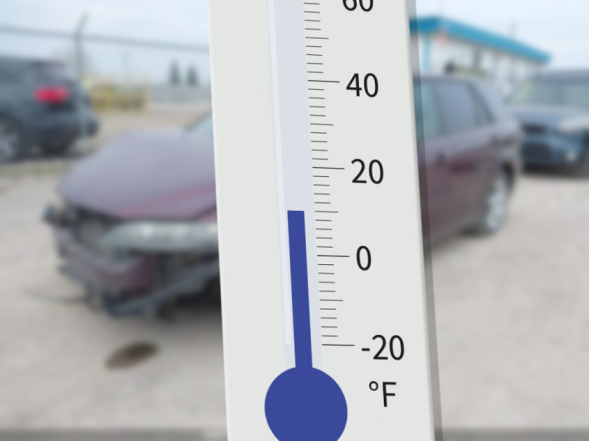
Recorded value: 10; °F
